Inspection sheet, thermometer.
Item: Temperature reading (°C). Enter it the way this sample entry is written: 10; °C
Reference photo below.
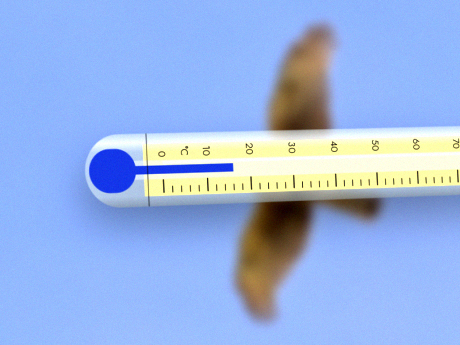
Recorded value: 16; °C
